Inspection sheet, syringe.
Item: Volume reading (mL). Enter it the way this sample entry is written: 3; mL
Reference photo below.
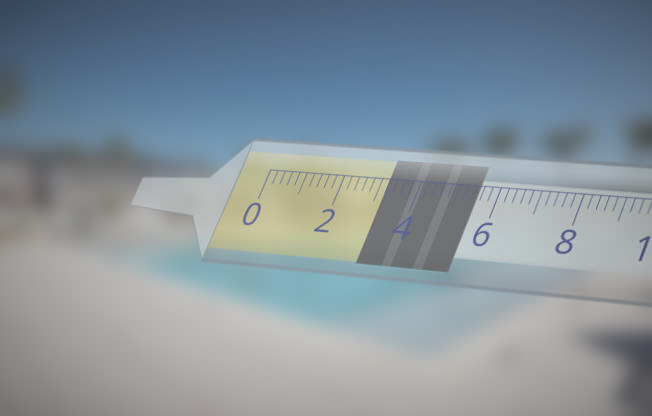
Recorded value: 3.2; mL
